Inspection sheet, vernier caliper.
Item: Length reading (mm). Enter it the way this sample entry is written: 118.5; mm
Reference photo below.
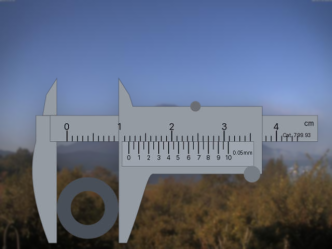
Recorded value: 11.8; mm
